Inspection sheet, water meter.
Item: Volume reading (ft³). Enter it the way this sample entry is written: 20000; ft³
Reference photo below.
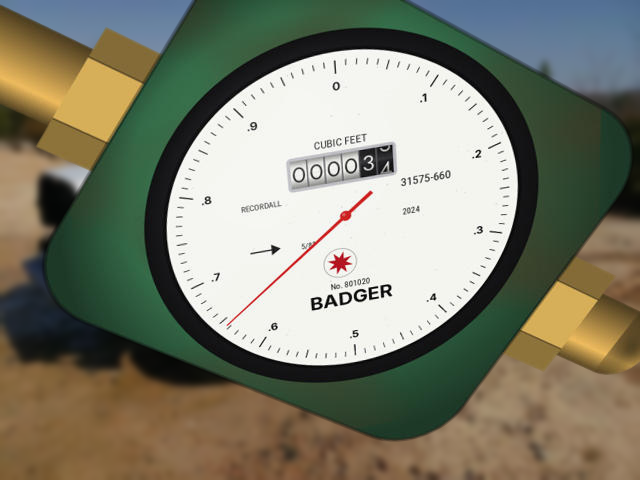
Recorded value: 33.64; ft³
